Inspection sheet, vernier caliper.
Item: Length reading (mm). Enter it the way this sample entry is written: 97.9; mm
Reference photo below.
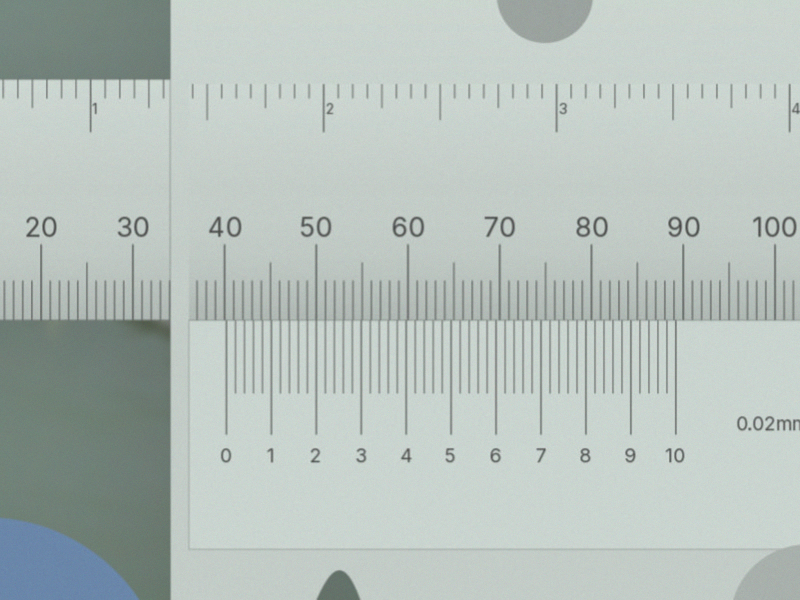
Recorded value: 40.2; mm
